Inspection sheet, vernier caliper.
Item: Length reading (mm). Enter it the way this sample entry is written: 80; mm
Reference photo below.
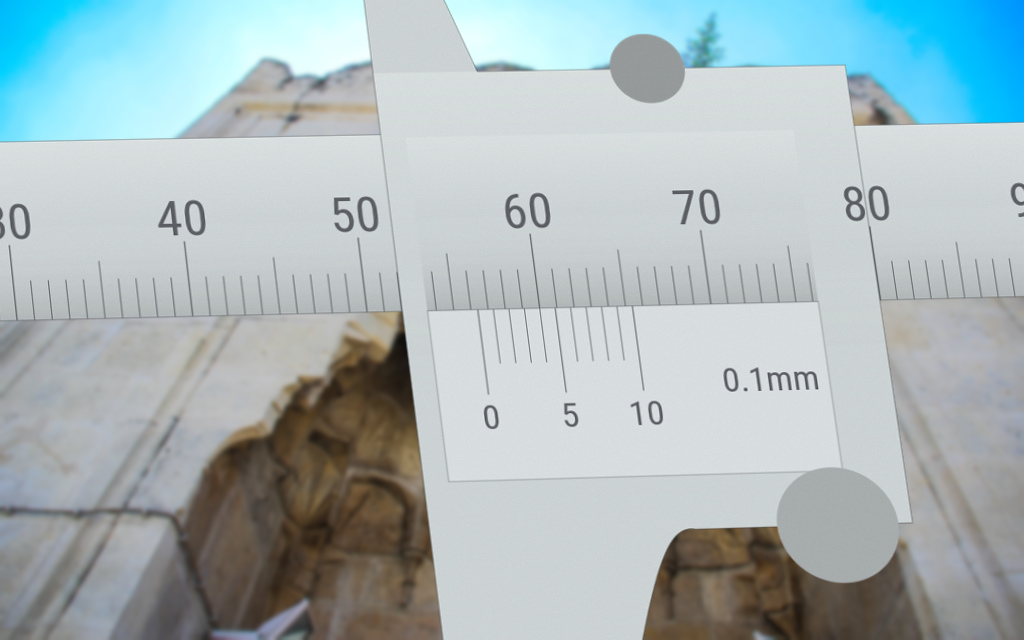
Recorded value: 56.4; mm
